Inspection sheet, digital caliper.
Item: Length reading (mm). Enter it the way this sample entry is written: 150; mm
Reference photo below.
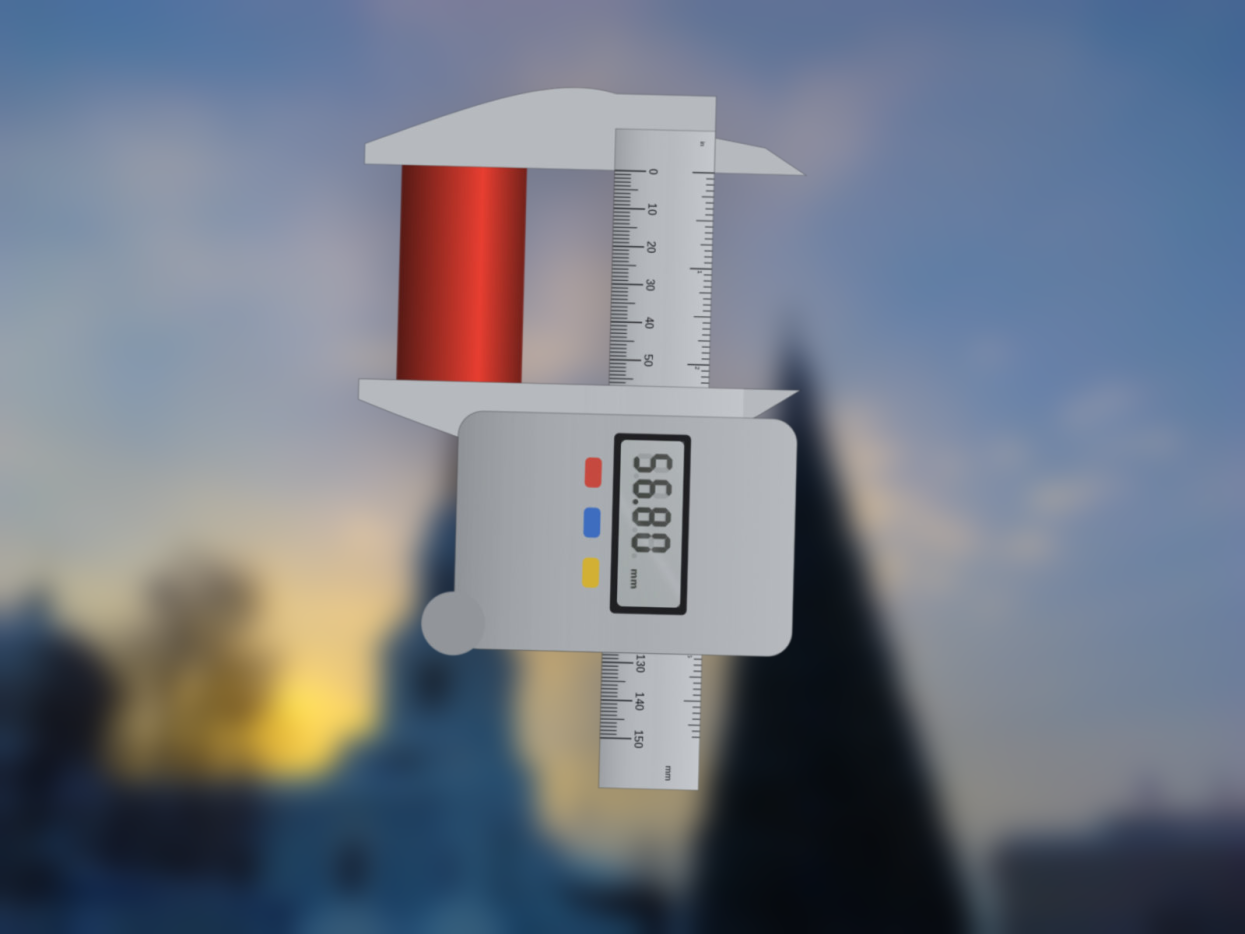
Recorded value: 56.80; mm
